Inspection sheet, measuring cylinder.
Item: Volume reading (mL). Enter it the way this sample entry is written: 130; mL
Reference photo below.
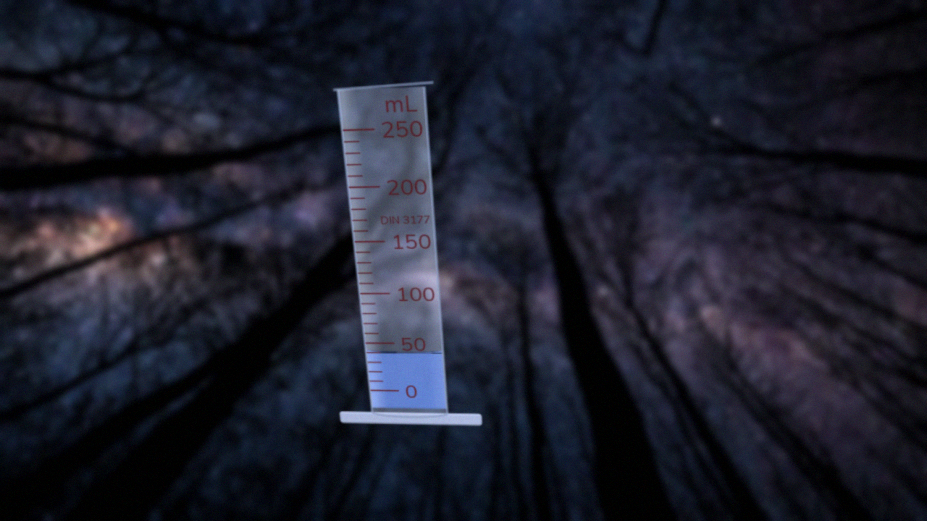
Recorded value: 40; mL
